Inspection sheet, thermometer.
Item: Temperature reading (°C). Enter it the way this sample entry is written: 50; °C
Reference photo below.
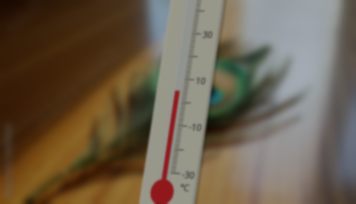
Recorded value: 5; °C
